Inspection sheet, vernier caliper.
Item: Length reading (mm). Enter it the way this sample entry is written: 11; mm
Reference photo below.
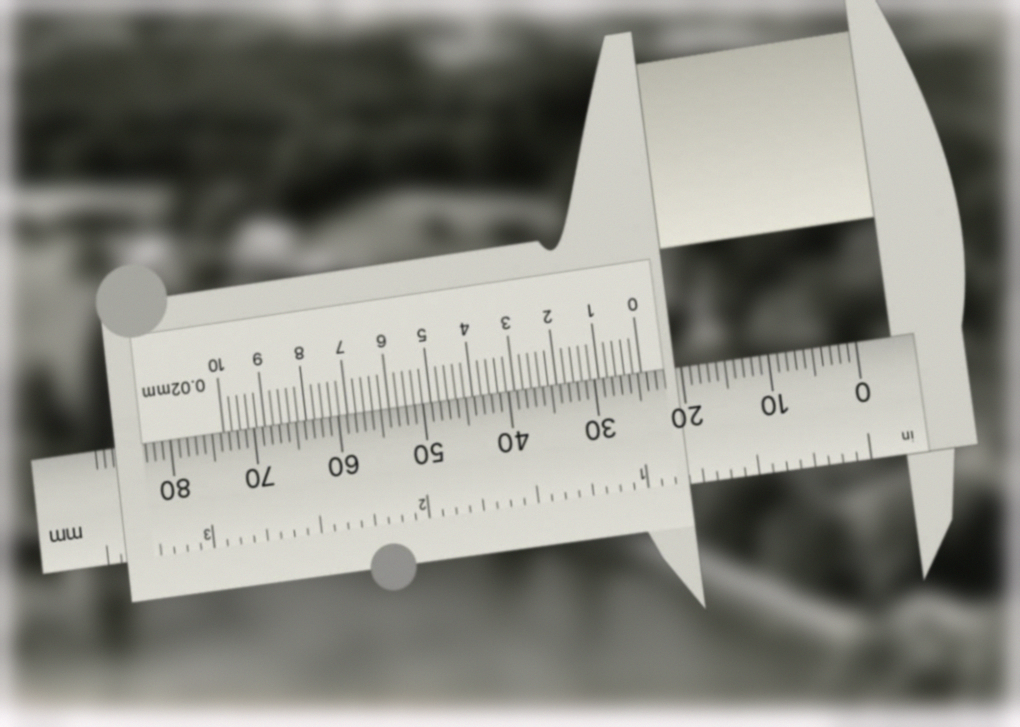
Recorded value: 24.6; mm
